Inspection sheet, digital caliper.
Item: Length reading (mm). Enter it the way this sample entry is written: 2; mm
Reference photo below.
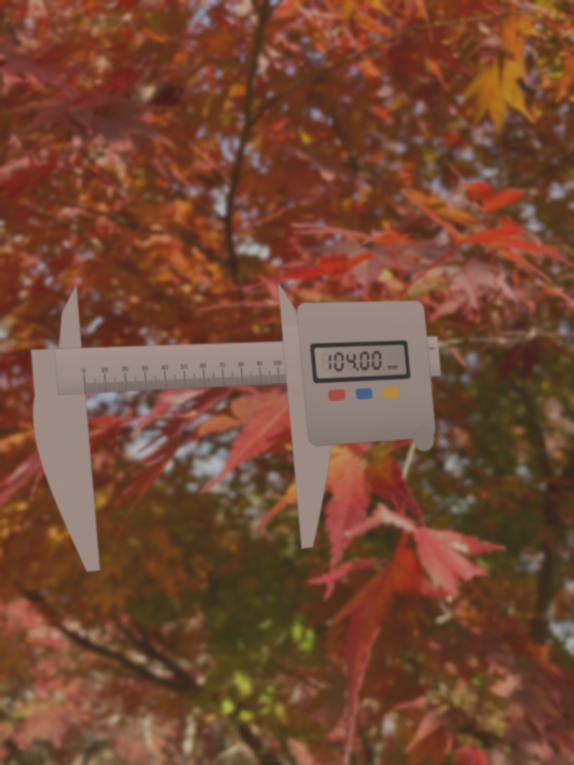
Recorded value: 104.00; mm
